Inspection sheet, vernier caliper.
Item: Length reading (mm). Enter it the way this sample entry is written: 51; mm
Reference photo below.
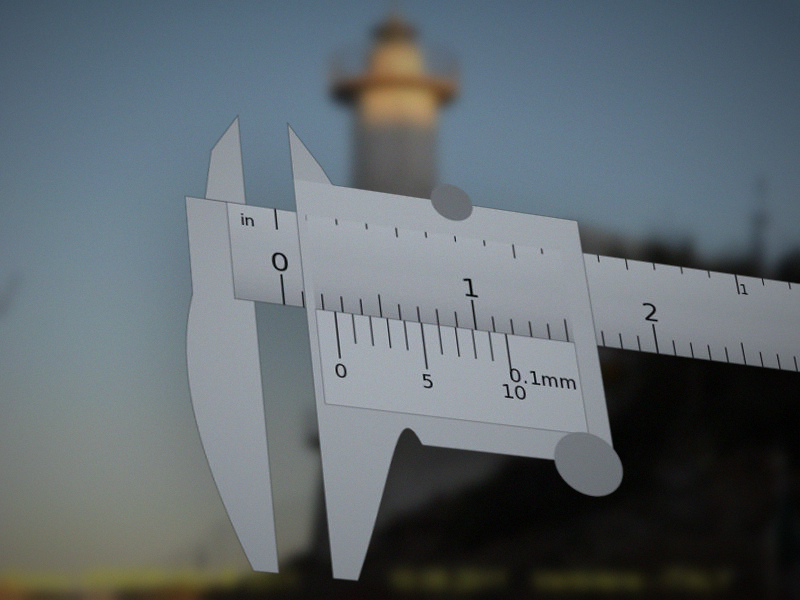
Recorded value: 2.6; mm
